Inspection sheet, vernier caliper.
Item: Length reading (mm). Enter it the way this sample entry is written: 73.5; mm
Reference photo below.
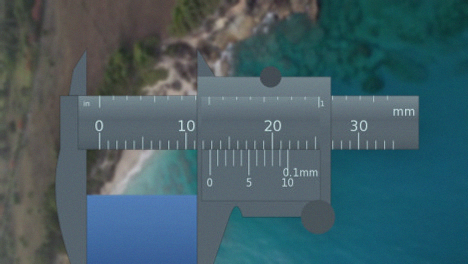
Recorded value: 12.8; mm
